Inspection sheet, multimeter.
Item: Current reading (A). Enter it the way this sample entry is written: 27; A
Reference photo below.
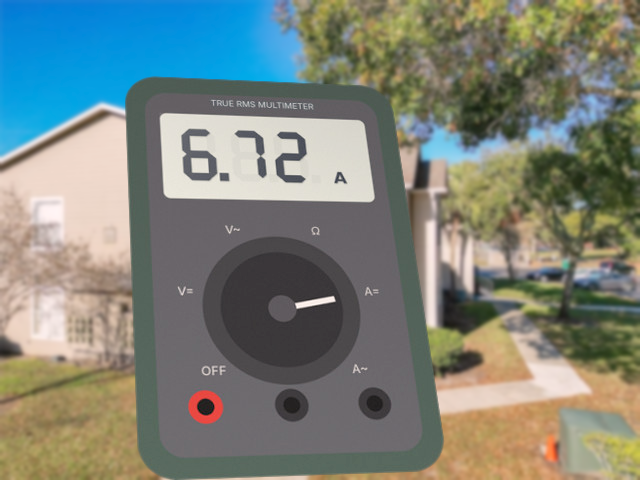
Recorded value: 6.72; A
